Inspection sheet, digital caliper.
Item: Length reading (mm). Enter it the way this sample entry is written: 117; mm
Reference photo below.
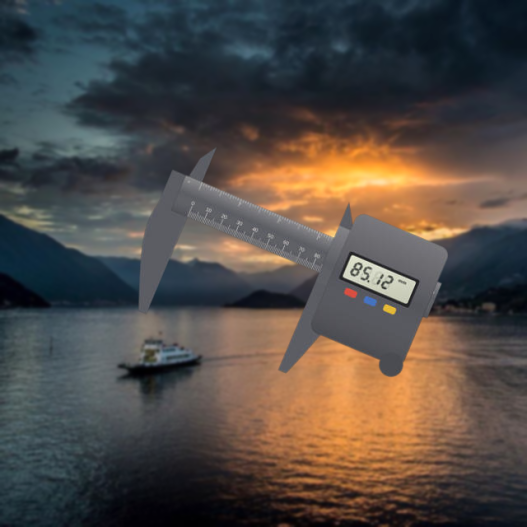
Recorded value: 85.12; mm
